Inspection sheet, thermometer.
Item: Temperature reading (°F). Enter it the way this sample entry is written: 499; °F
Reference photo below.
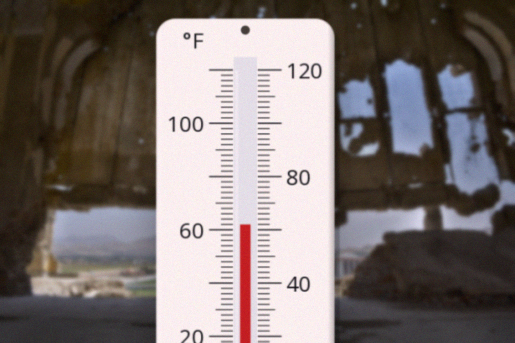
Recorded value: 62; °F
